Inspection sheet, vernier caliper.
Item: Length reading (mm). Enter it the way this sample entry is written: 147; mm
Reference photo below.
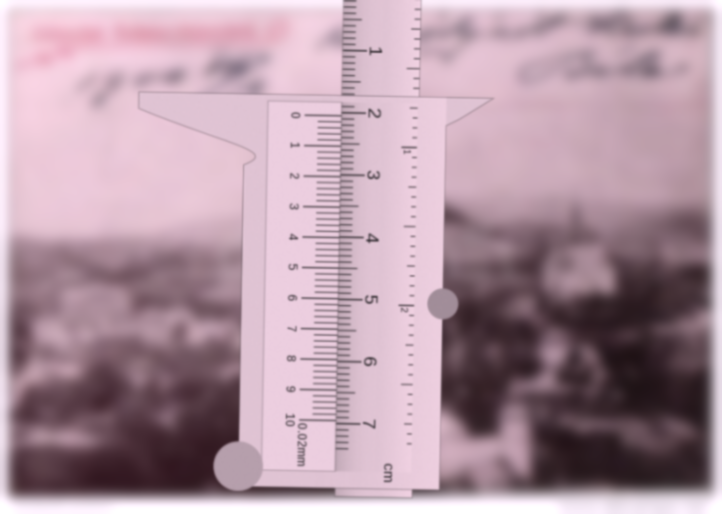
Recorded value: 20.5; mm
